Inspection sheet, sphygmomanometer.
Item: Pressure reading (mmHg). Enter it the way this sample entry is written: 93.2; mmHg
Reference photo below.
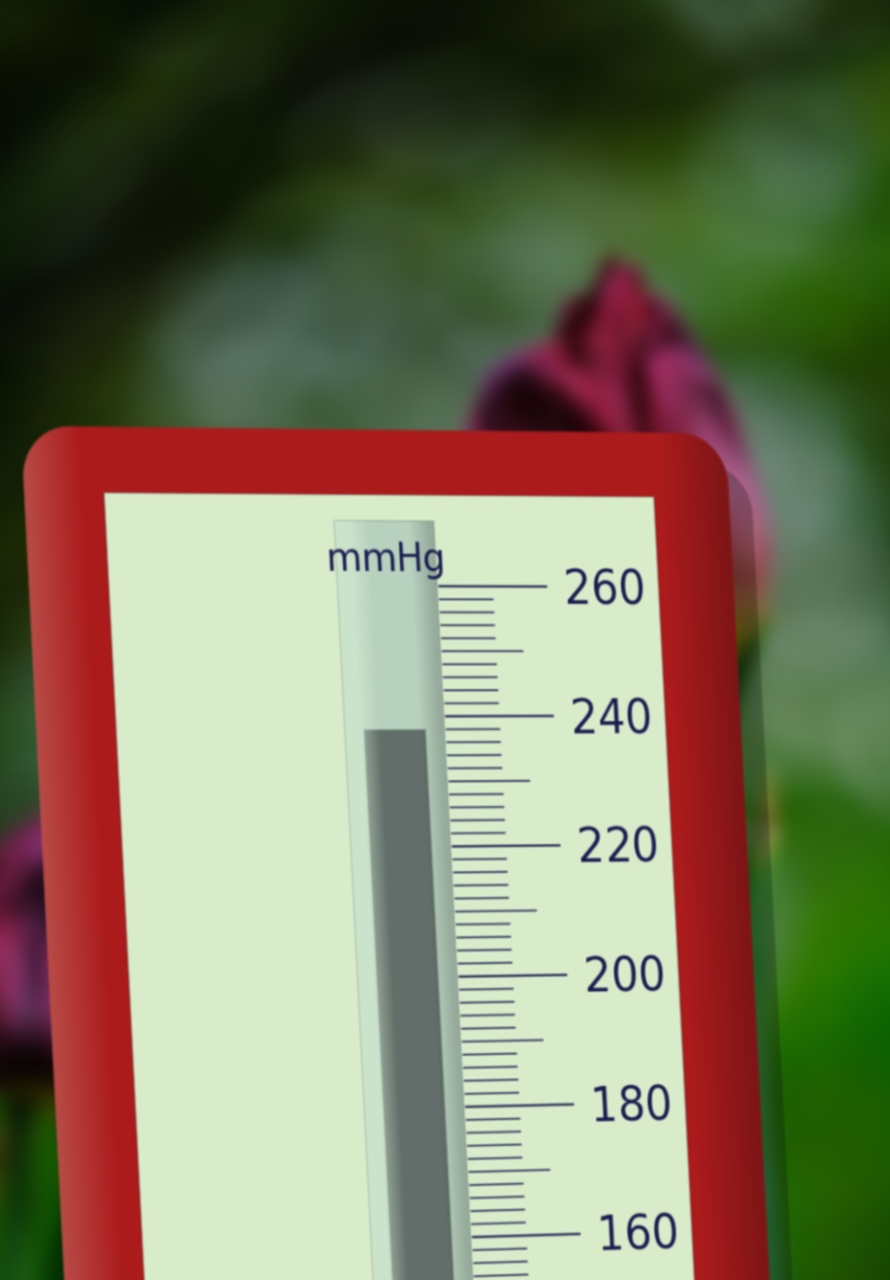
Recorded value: 238; mmHg
